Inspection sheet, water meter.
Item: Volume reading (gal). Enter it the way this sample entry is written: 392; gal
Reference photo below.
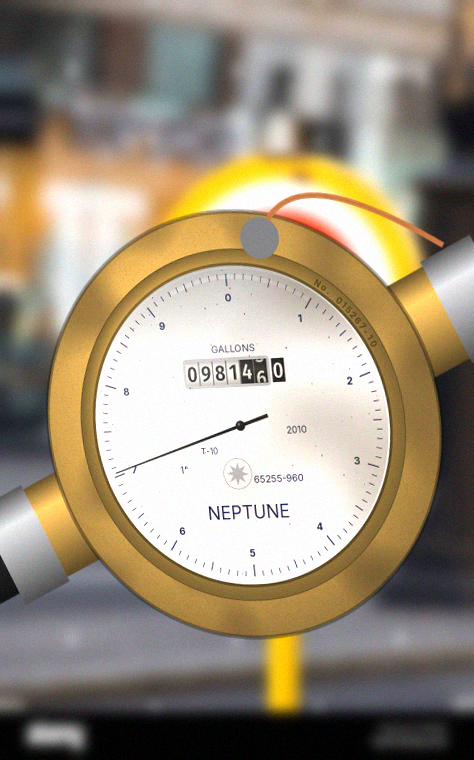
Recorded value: 981457.0; gal
